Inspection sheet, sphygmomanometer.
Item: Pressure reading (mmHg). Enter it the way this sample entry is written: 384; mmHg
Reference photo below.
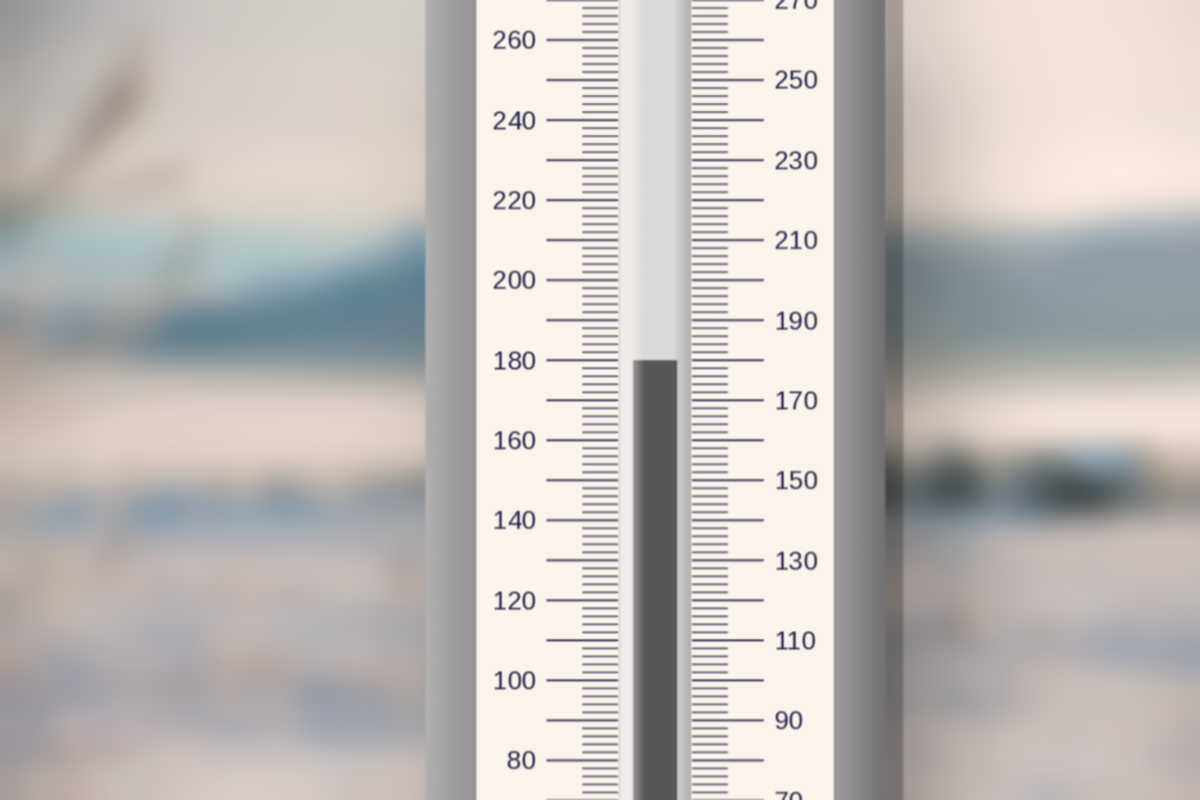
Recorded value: 180; mmHg
